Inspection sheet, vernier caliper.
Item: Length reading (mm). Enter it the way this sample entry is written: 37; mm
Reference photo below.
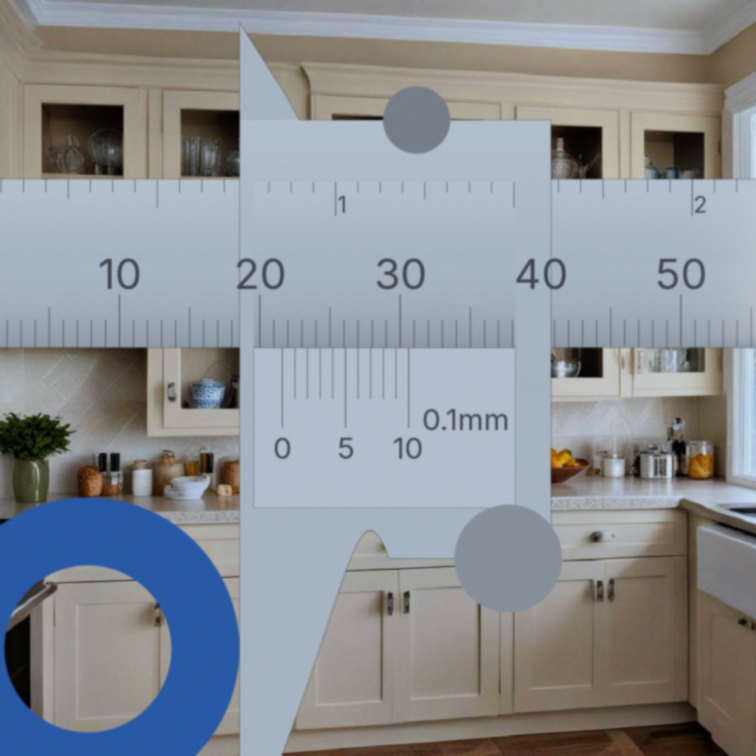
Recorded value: 21.6; mm
